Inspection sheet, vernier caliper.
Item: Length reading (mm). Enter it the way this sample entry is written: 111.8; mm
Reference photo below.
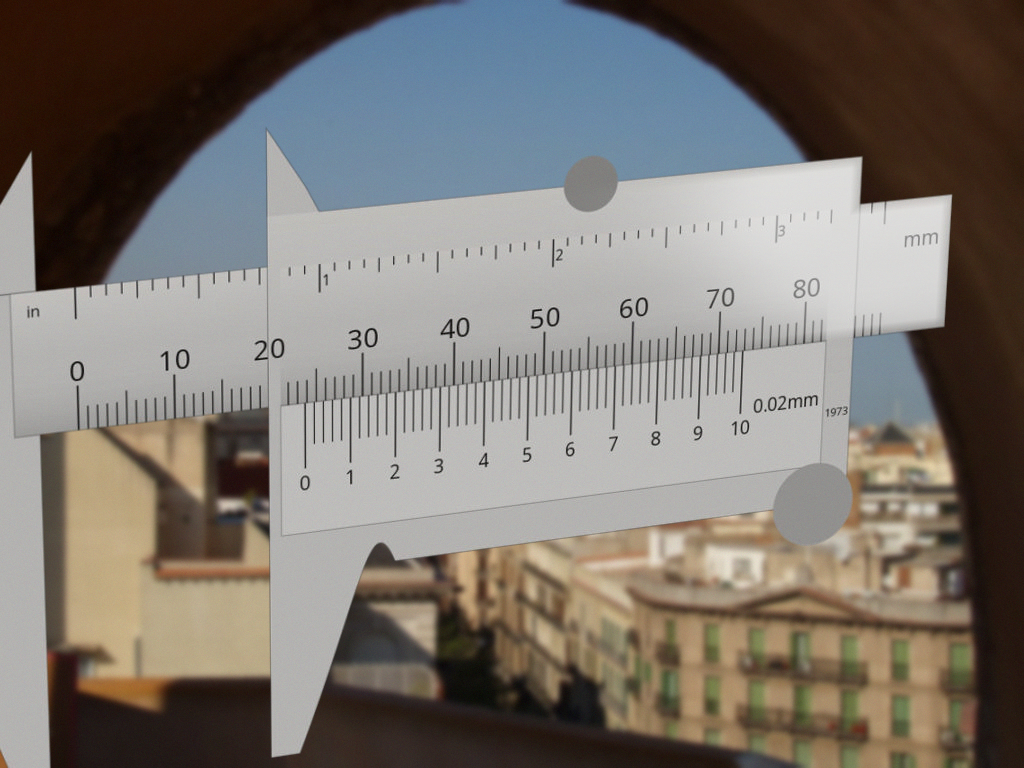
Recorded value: 23.8; mm
